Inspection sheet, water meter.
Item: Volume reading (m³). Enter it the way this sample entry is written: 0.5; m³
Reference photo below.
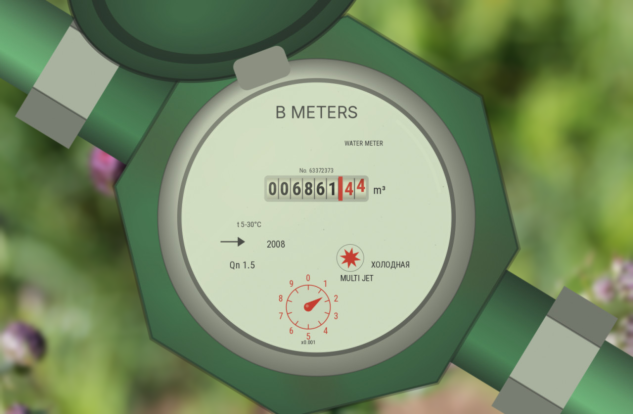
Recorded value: 6861.441; m³
